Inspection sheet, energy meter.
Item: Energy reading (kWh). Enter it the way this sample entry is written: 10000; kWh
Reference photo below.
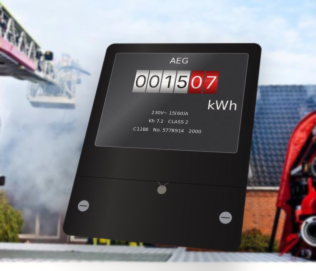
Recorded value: 15.07; kWh
